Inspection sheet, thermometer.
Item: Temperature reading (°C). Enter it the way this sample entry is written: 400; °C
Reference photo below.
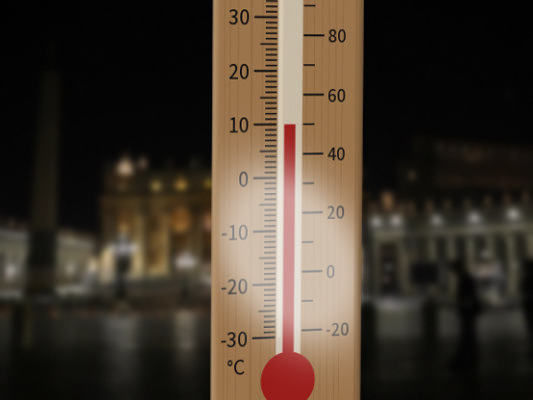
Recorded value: 10; °C
